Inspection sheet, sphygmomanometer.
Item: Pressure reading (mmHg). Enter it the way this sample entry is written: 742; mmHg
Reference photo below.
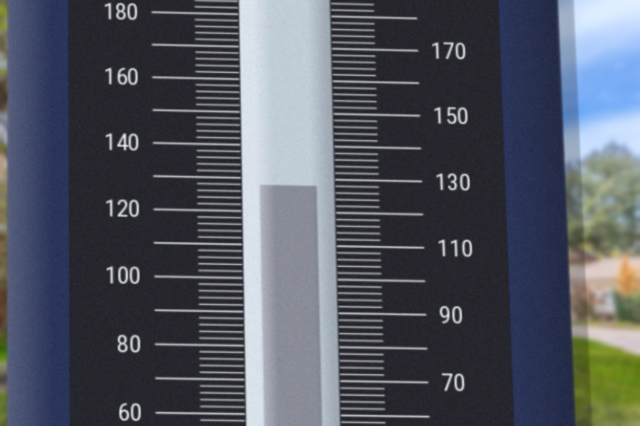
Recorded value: 128; mmHg
